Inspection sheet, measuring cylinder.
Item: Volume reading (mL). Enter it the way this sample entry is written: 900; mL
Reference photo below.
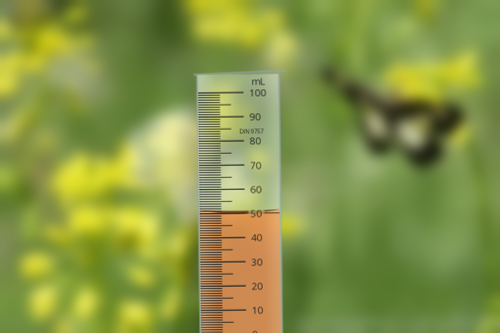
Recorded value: 50; mL
